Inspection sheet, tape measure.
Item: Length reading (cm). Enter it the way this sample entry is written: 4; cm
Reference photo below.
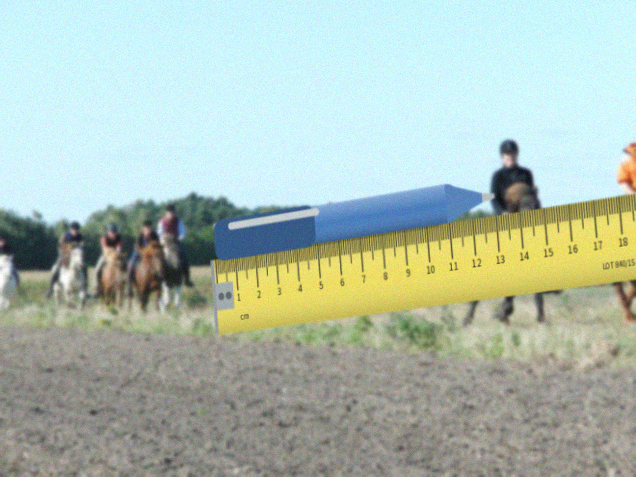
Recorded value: 13; cm
